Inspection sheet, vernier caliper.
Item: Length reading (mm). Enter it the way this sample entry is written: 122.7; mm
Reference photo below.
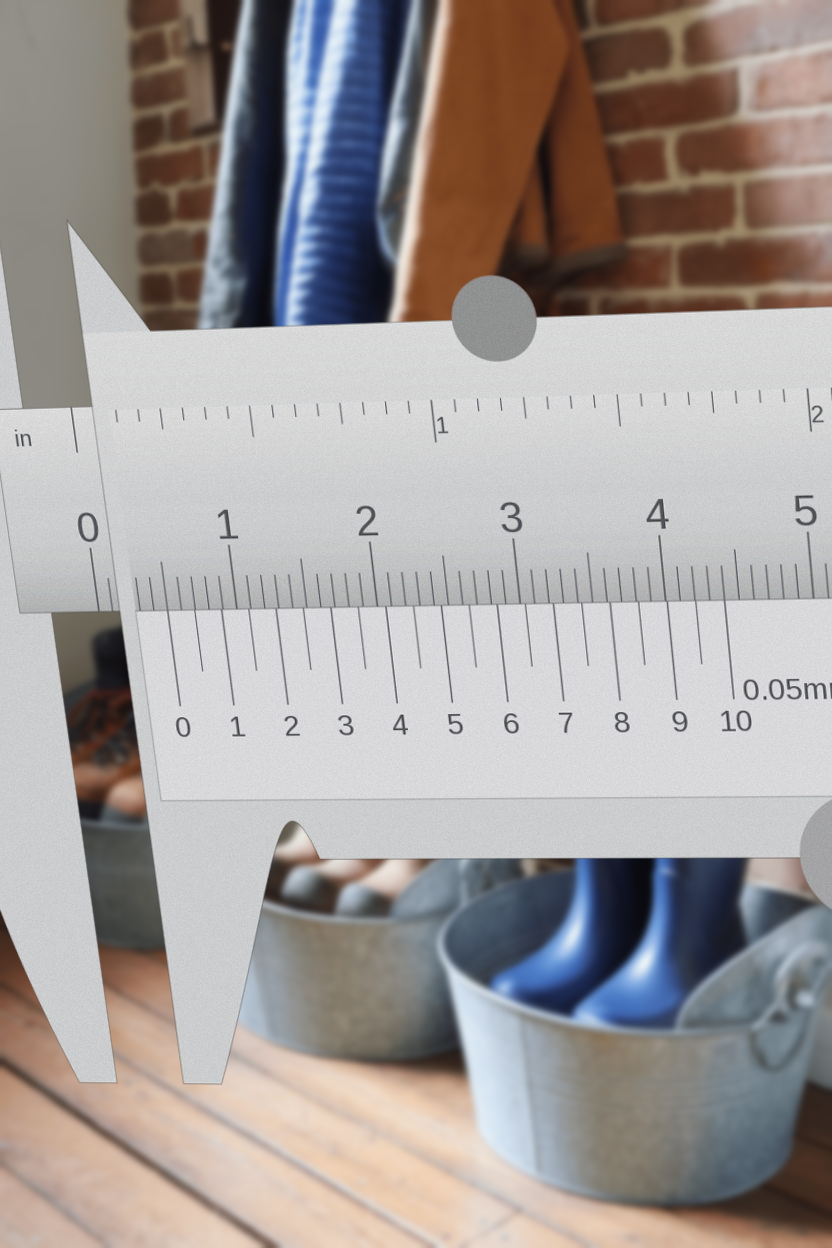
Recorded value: 5.0; mm
